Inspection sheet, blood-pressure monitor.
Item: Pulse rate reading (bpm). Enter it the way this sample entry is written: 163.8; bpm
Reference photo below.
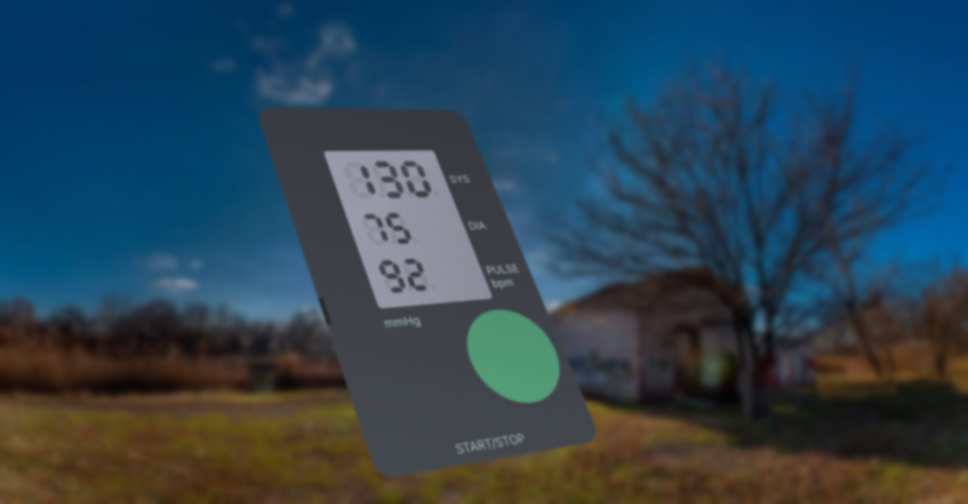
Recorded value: 92; bpm
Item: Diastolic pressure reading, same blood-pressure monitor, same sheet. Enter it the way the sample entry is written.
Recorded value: 75; mmHg
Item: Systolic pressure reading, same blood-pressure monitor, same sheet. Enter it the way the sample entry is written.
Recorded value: 130; mmHg
